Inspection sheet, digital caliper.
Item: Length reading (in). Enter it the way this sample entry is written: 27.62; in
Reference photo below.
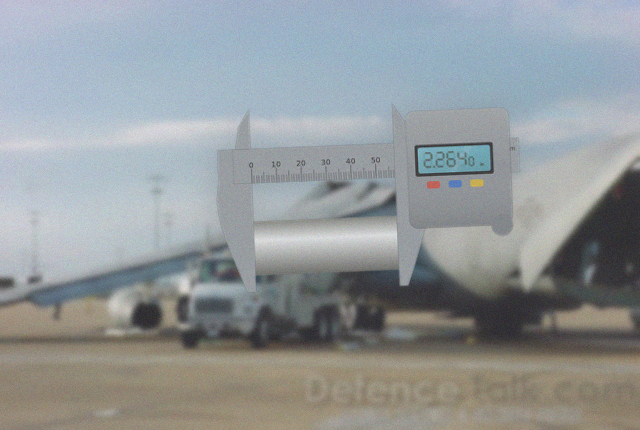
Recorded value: 2.2640; in
